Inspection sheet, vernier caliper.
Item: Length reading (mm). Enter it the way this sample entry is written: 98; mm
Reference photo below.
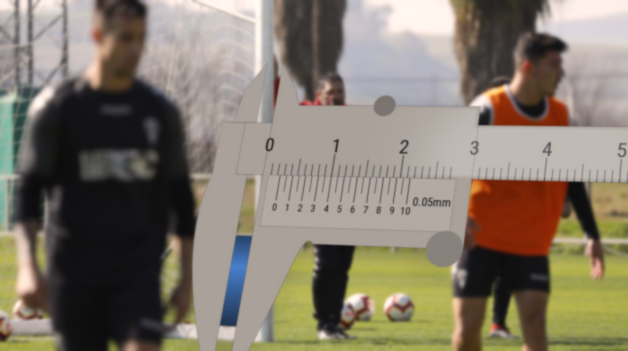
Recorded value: 2.4; mm
